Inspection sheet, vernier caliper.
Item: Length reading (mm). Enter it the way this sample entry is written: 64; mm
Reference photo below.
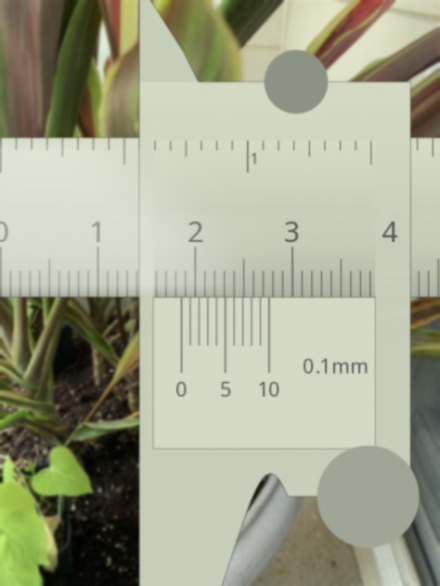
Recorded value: 18.6; mm
